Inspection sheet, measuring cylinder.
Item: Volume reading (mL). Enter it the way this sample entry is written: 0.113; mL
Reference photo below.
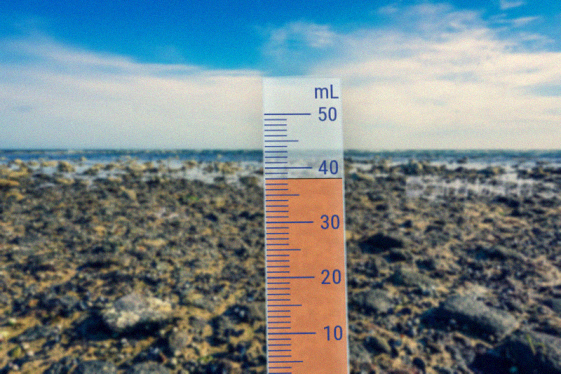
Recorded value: 38; mL
